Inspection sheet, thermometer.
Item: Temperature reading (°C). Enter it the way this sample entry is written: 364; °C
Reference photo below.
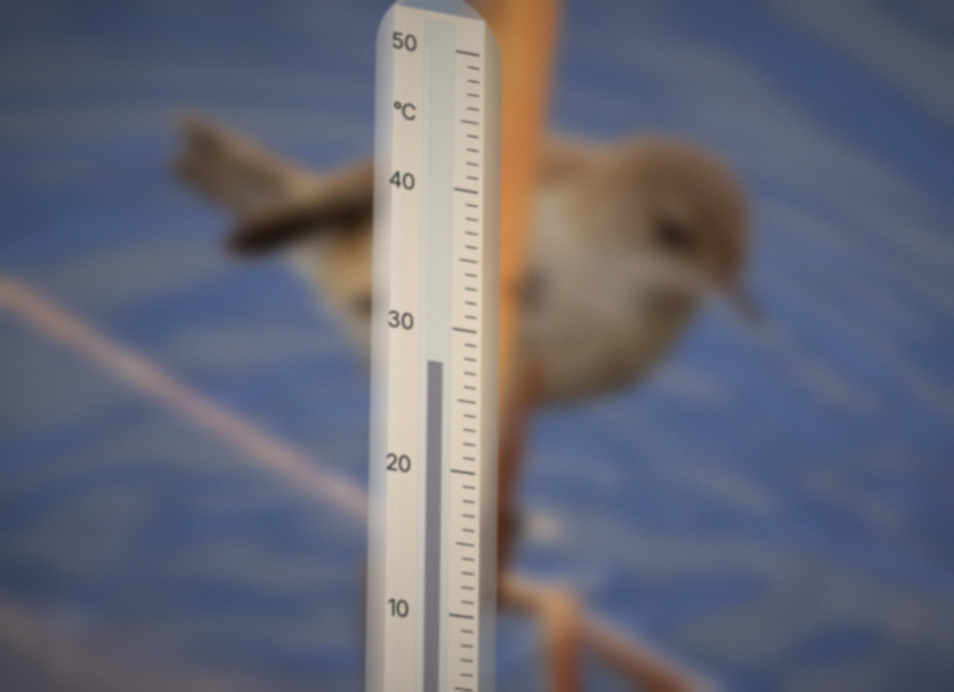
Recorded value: 27.5; °C
